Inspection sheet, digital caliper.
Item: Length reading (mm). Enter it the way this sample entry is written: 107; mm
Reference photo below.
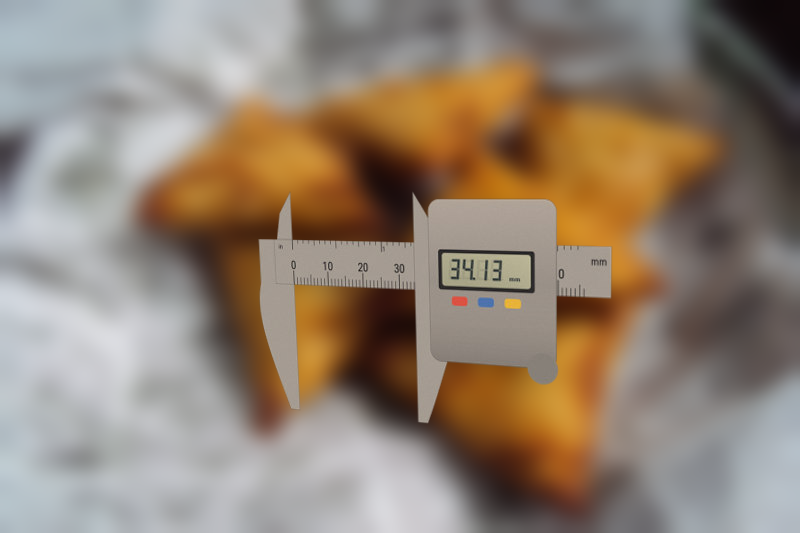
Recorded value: 34.13; mm
